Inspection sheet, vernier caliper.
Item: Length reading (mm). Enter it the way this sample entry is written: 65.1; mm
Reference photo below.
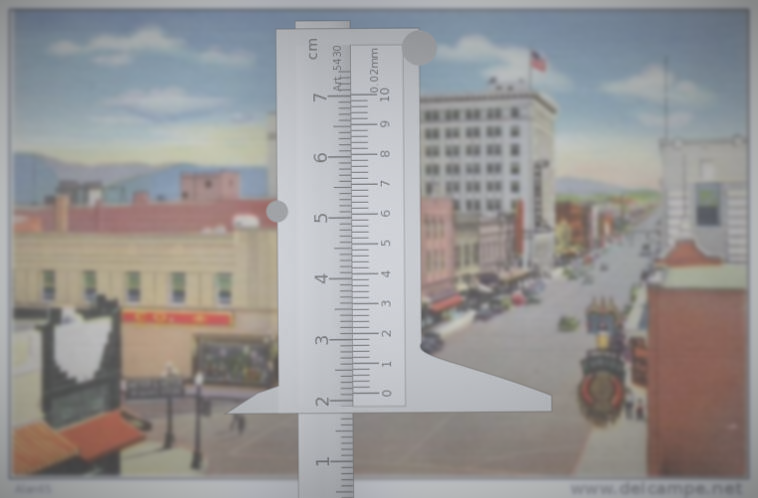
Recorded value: 21.2; mm
